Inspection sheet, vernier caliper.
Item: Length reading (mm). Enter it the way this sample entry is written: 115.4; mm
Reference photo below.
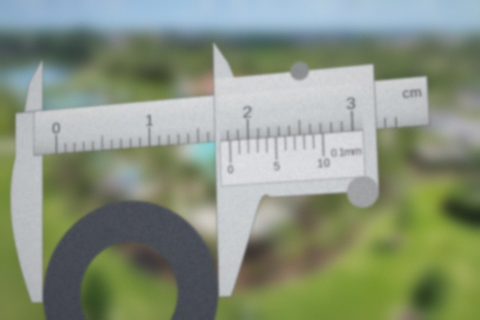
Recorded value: 18.2; mm
